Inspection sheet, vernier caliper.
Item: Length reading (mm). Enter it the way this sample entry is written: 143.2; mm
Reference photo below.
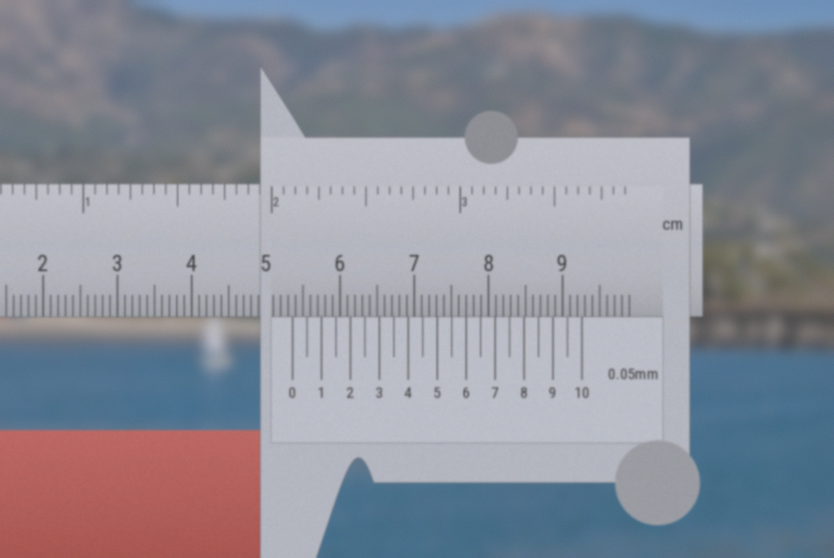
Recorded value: 53.6; mm
